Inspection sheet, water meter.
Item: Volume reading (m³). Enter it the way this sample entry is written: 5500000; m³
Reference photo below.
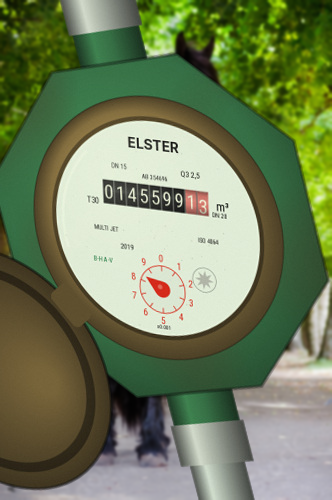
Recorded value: 145599.128; m³
